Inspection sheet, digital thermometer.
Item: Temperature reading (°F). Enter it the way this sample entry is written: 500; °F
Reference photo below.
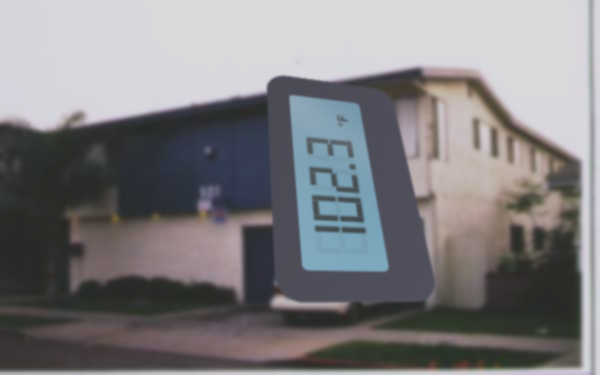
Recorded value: 102.3; °F
